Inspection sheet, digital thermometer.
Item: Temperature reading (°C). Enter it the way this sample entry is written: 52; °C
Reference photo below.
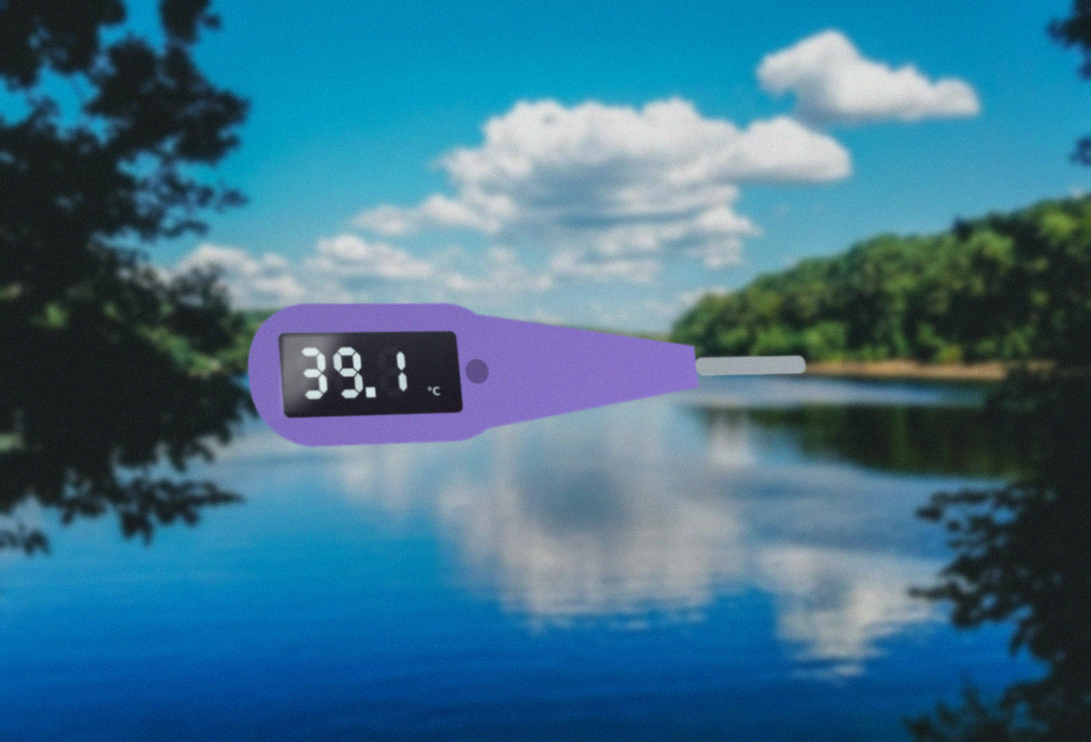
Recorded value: 39.1; °C
